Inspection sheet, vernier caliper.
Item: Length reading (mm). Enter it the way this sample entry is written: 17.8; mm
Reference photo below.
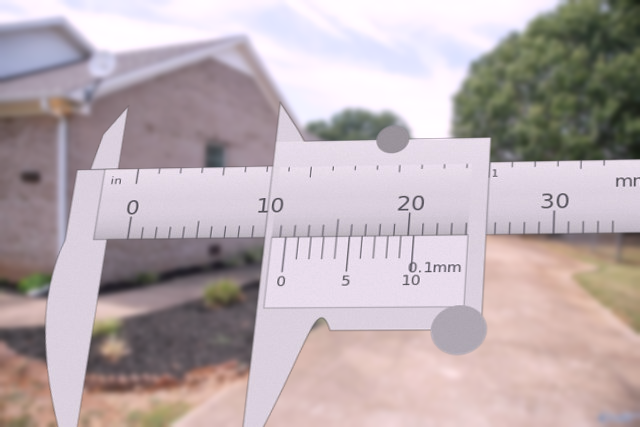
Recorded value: 11.4; mm
